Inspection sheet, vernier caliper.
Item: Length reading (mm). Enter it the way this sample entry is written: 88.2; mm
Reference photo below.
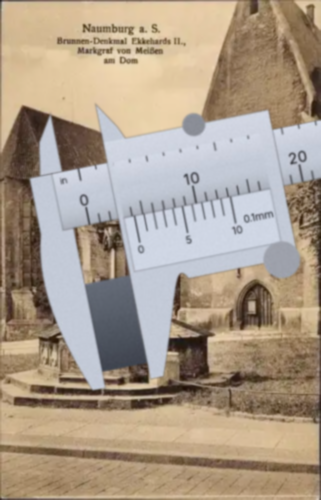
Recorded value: 4.2; mm
